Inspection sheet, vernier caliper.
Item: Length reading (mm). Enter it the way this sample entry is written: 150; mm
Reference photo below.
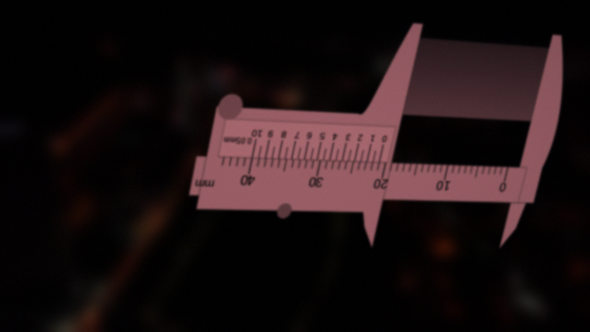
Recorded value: 21.0; mm
